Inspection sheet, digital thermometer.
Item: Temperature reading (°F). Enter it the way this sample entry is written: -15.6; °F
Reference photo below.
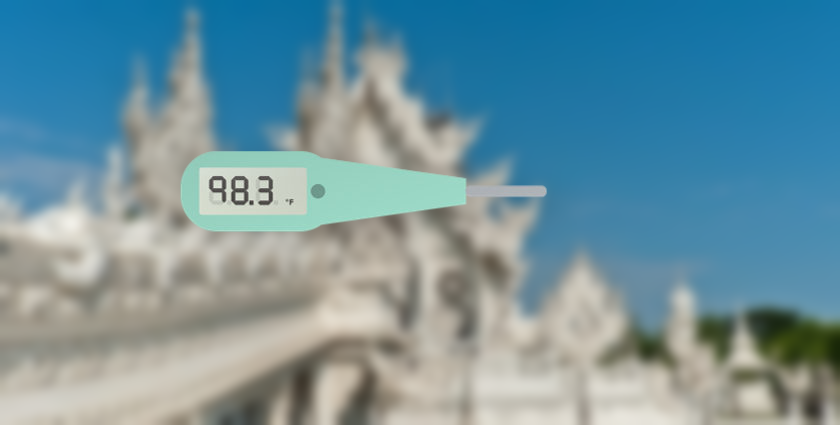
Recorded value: 98.3; °F
